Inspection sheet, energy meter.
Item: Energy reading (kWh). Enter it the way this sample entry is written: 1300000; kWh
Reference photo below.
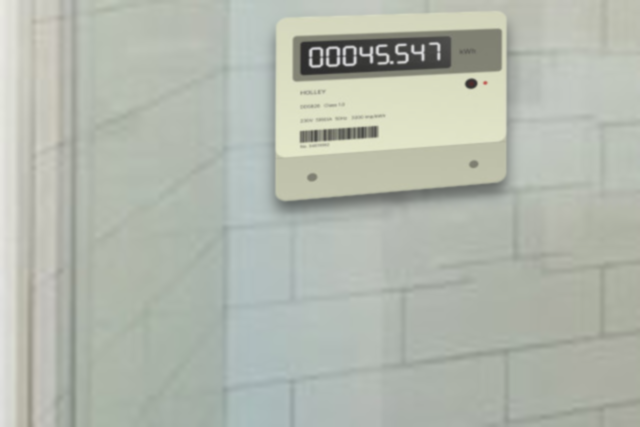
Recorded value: 45.547; kWh
